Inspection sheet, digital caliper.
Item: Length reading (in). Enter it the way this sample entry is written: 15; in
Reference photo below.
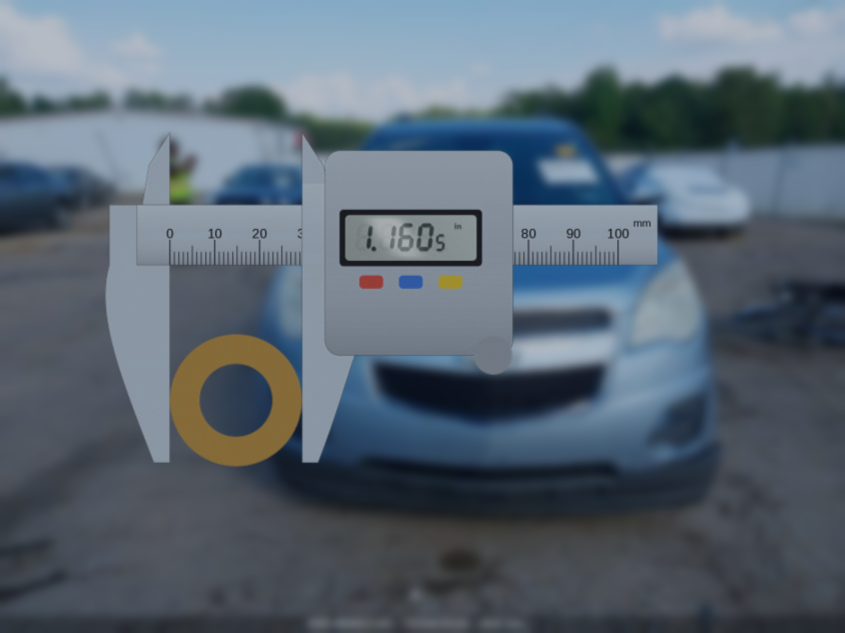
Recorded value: 1.1605; in
